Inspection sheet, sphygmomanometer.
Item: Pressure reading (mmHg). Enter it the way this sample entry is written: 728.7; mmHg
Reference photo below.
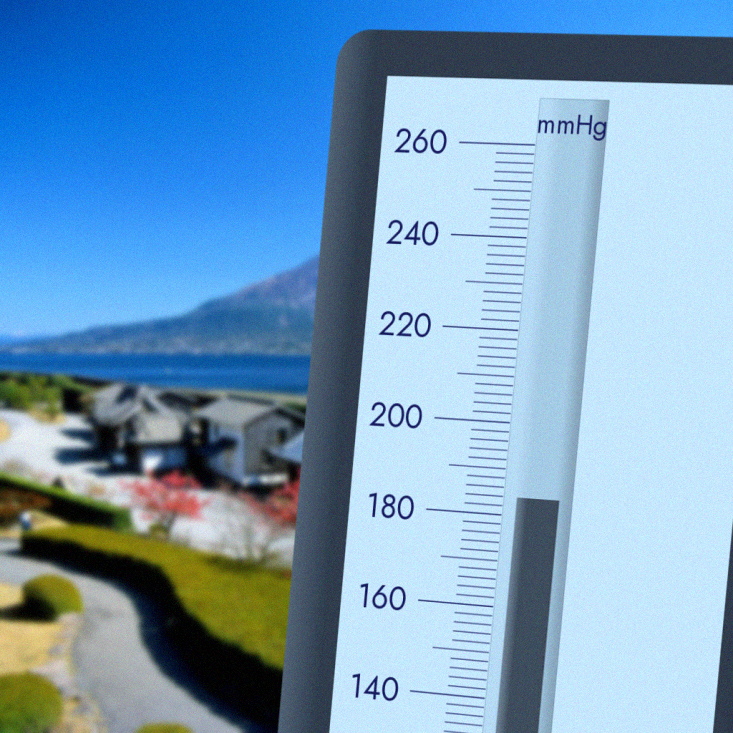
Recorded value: 184; mmHg
